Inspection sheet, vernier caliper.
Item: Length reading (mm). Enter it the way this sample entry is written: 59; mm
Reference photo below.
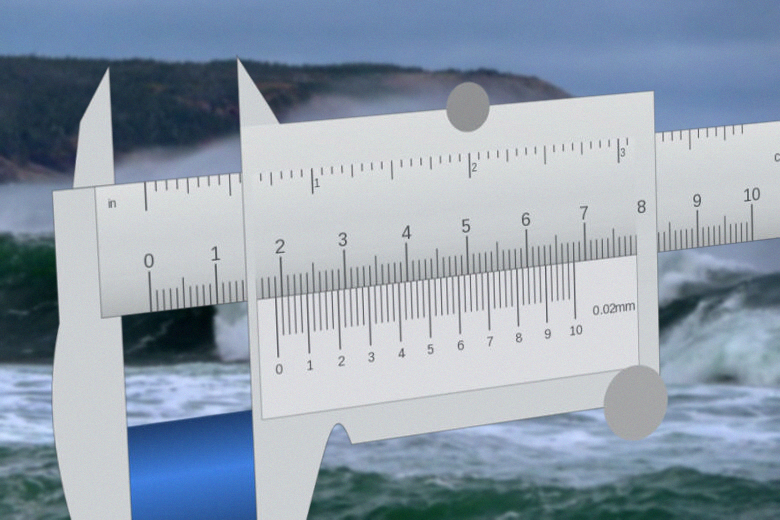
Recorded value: 19.0; mm
